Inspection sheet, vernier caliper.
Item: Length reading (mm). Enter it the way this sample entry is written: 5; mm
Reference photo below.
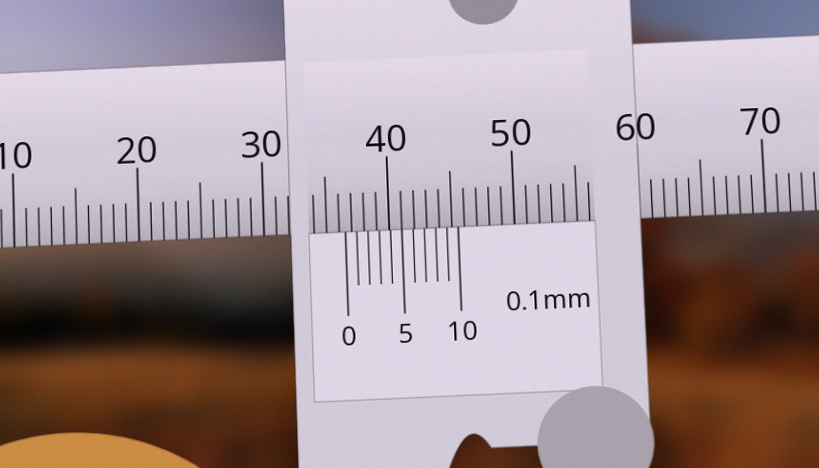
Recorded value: 36.5; mm
